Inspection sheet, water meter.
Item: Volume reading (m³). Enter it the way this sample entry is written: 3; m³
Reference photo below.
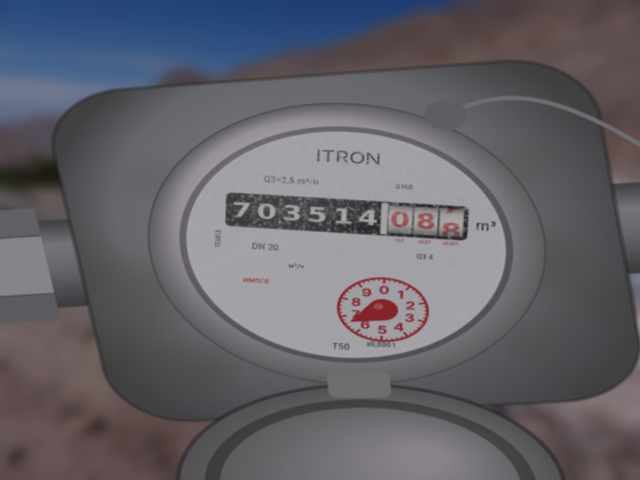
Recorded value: 703514.0876; m³
